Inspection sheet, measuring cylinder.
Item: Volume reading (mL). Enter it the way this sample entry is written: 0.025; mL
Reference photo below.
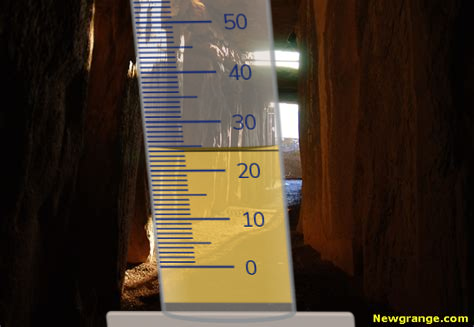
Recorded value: 24; mL
